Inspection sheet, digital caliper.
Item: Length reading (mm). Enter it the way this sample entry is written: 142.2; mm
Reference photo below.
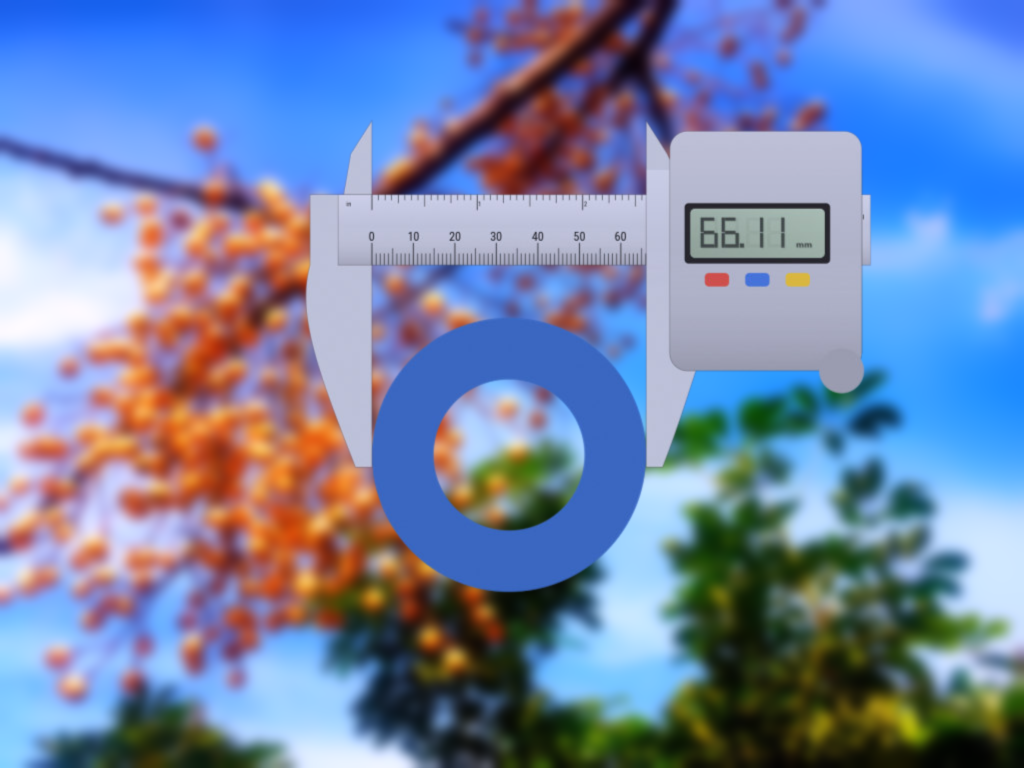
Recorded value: 66.11; mm
